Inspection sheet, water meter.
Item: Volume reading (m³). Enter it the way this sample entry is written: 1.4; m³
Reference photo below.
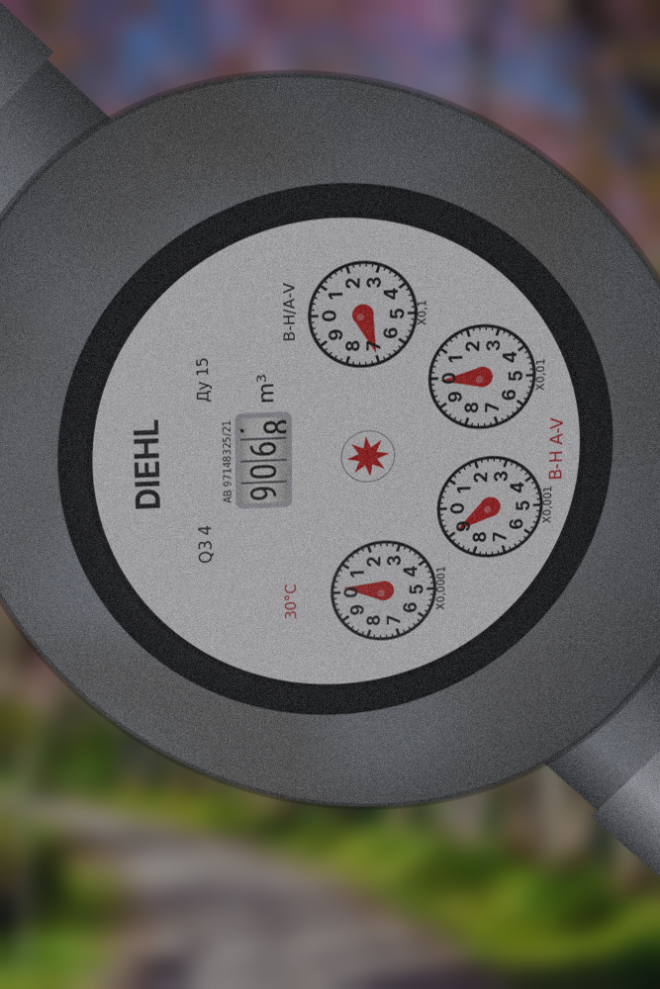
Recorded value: 9067.6990; m³
